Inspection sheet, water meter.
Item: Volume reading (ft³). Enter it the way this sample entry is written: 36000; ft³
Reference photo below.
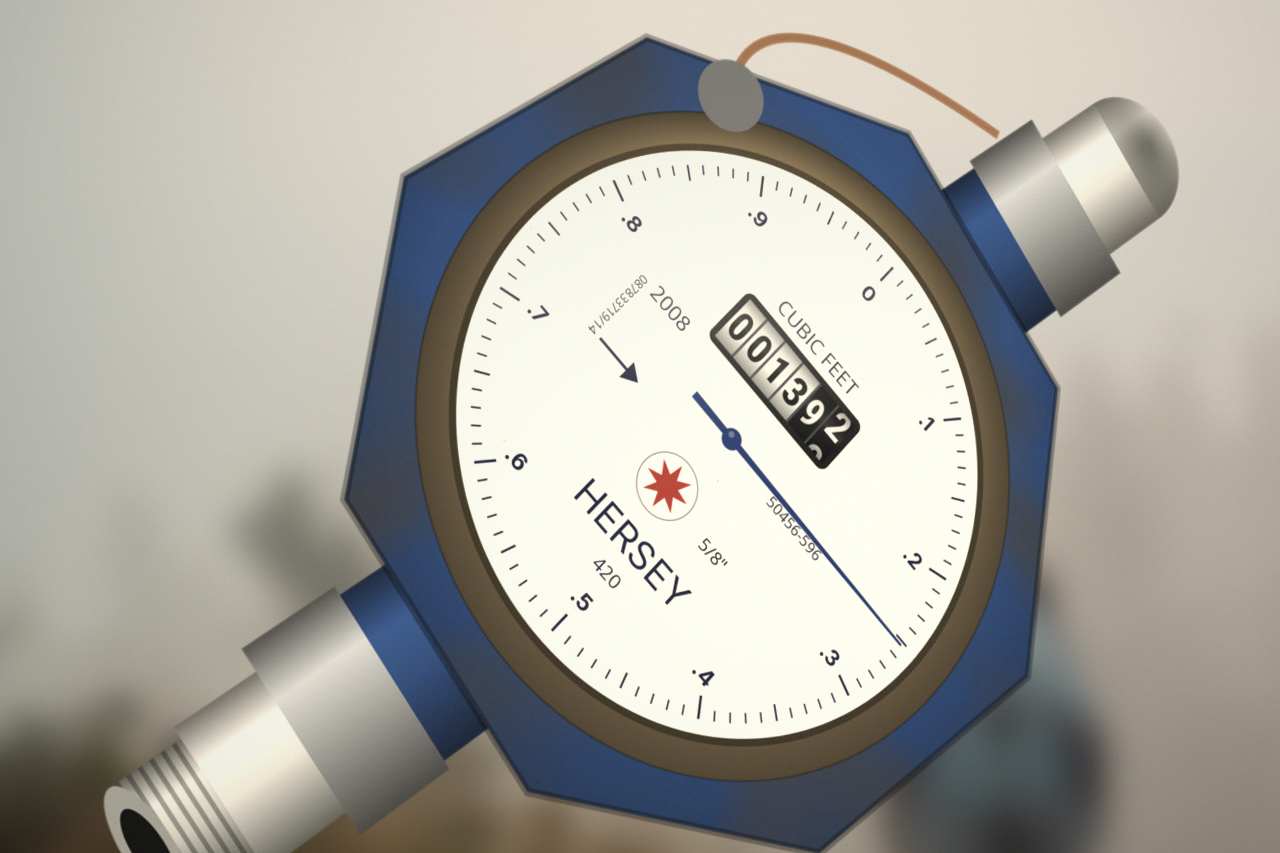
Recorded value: 1392.25; ft³
